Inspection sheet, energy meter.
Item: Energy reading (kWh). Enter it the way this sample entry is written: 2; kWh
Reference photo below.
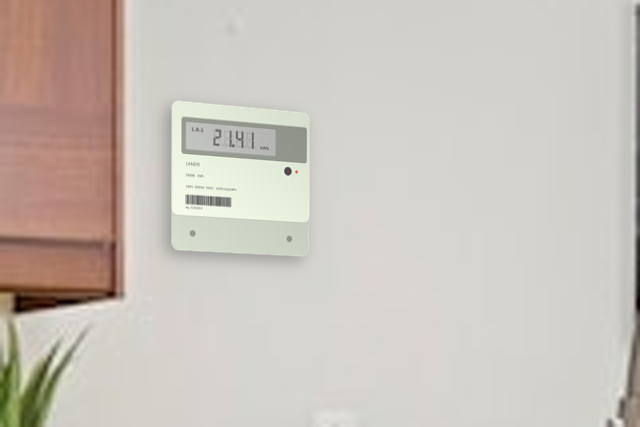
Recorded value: 21.41; kWh
